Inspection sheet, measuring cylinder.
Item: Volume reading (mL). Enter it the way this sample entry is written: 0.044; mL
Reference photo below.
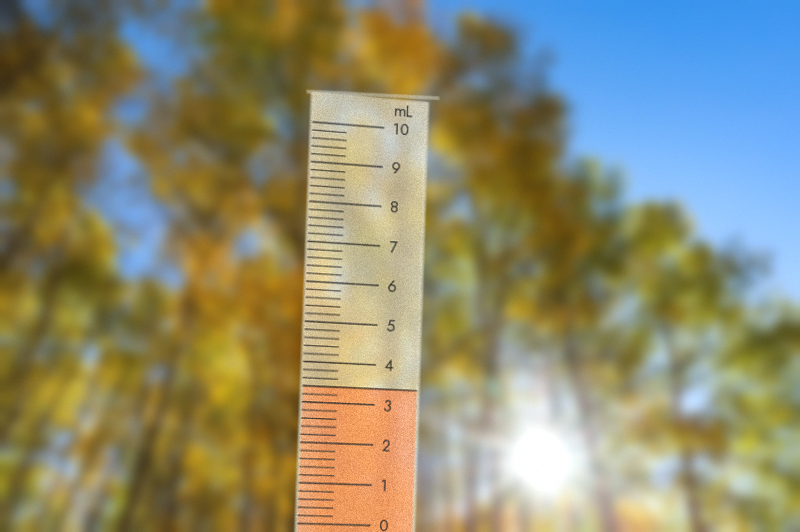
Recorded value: 3.4; mL
